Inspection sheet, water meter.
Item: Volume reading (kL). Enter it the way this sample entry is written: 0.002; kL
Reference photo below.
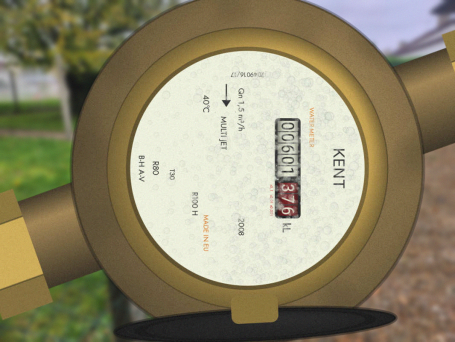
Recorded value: 601.376; kL
